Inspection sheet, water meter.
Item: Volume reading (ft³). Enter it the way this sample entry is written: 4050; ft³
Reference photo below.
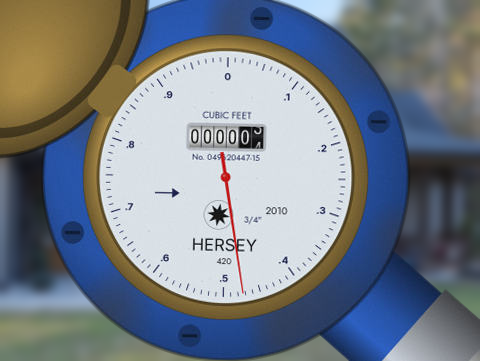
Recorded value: 3.47; ft³
